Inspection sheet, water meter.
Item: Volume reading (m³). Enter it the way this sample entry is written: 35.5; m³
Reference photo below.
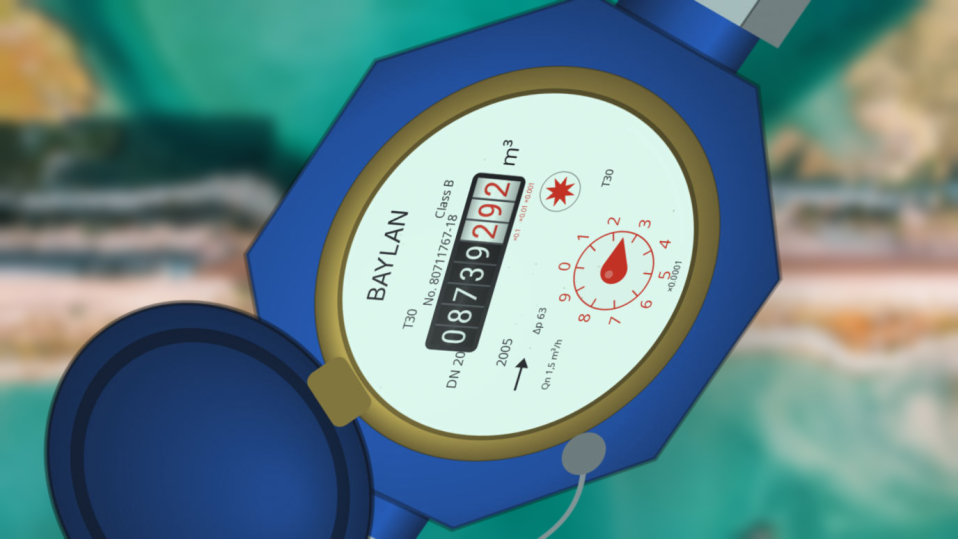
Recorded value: 8739.2922; m³
